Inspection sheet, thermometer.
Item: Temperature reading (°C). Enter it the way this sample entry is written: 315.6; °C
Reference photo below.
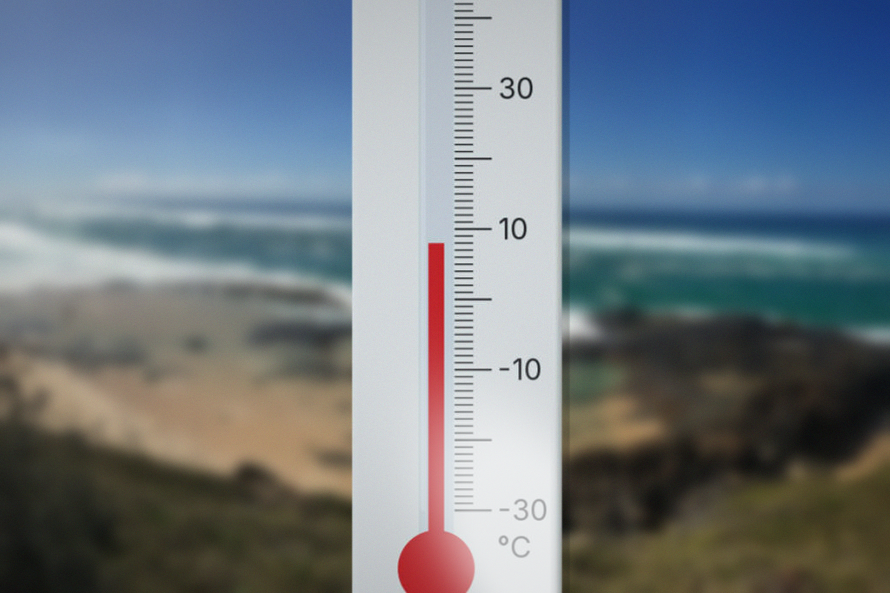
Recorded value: 8; °C
